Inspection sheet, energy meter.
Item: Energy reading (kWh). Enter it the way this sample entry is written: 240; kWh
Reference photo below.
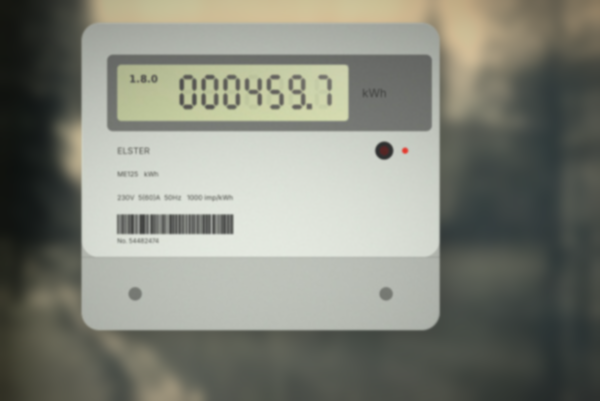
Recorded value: 459.7; kWh
